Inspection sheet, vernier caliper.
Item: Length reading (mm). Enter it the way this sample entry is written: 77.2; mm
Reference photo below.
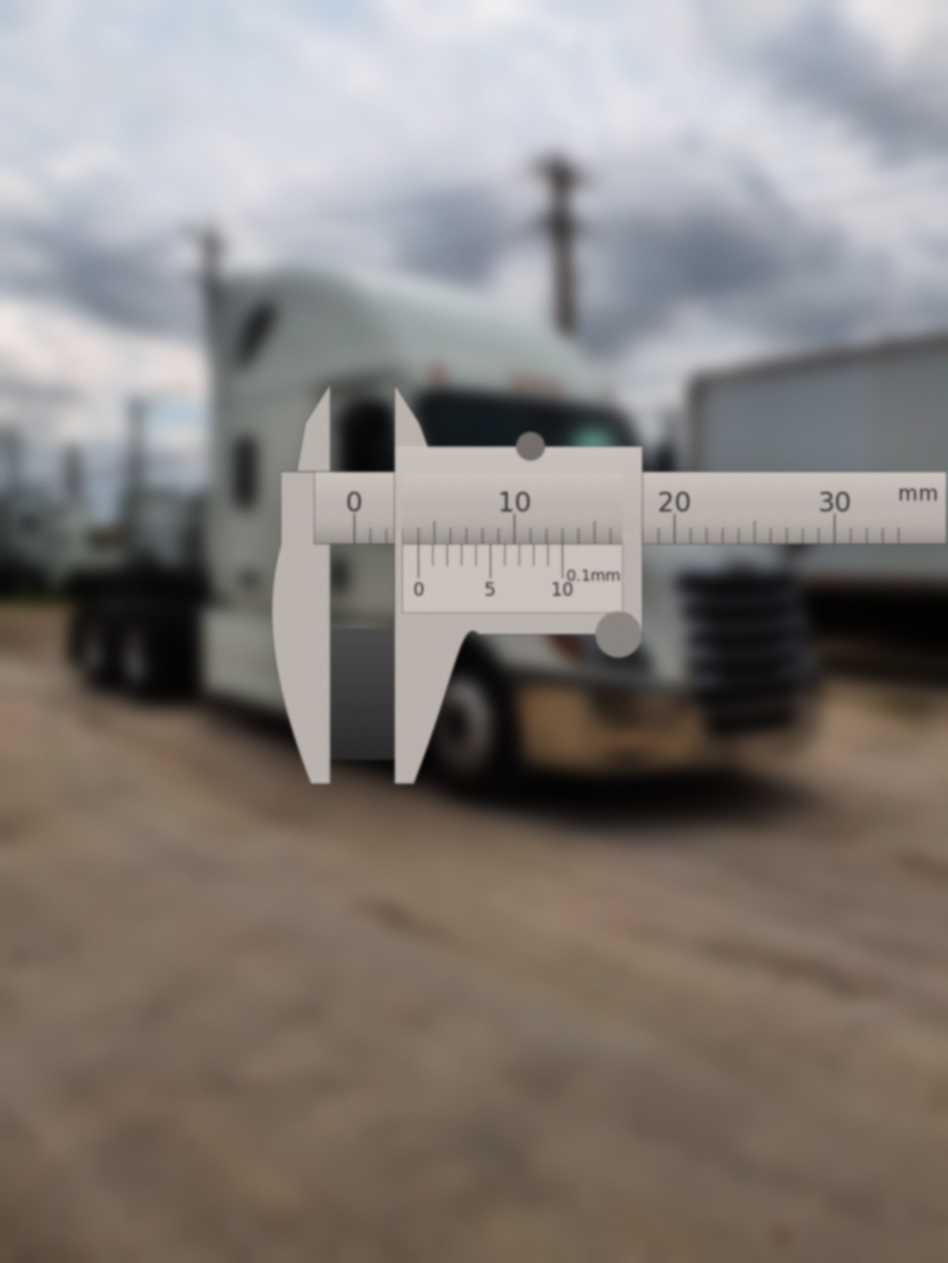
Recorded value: 4.0; mm
